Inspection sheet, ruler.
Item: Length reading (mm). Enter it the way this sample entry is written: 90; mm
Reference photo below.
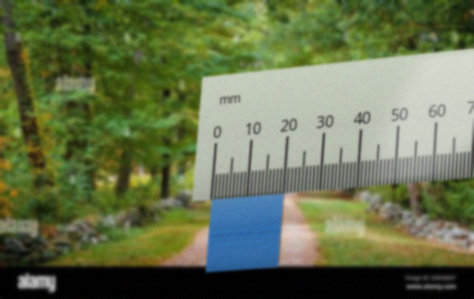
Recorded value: 20; mm
